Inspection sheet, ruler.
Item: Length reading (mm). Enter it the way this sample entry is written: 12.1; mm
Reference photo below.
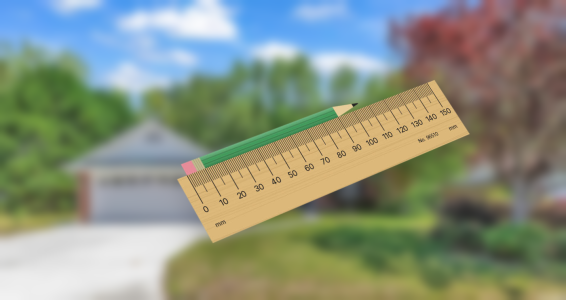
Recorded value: 105; mm
